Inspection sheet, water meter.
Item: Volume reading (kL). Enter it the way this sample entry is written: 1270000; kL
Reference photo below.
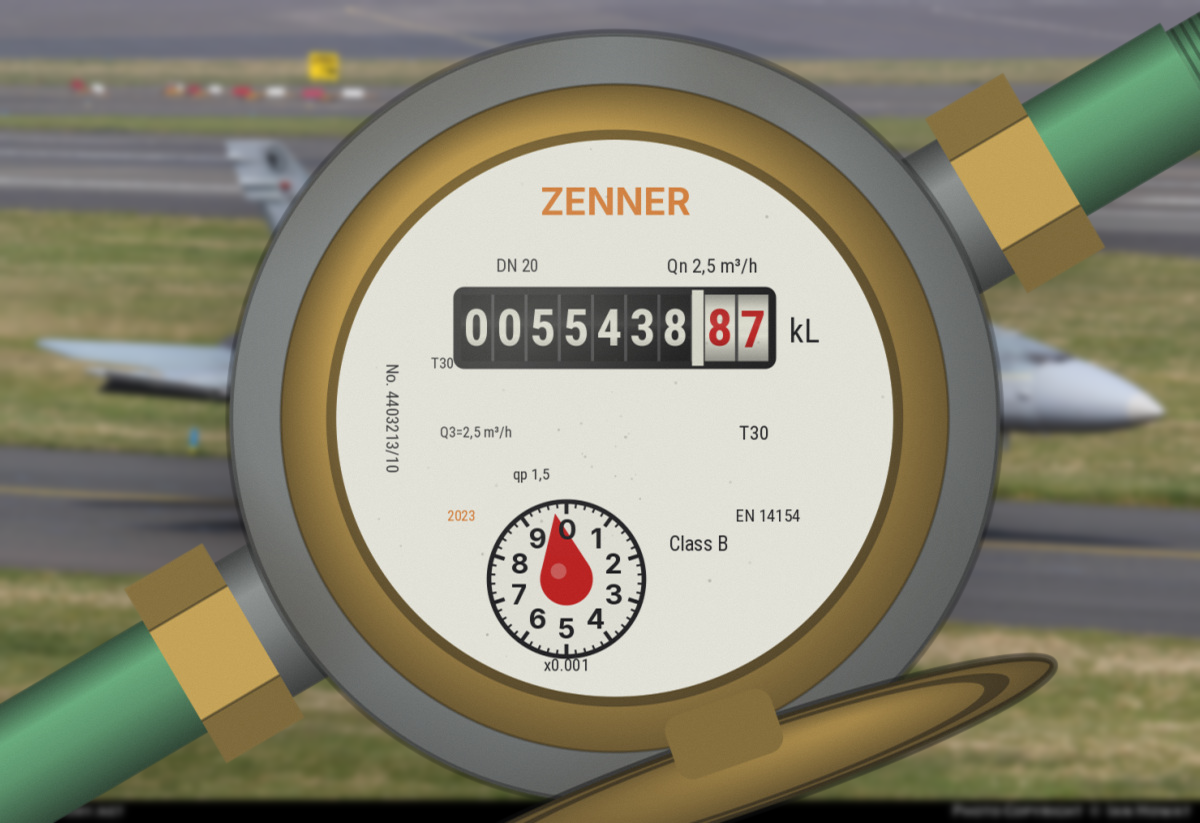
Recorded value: 55438.869; kL
